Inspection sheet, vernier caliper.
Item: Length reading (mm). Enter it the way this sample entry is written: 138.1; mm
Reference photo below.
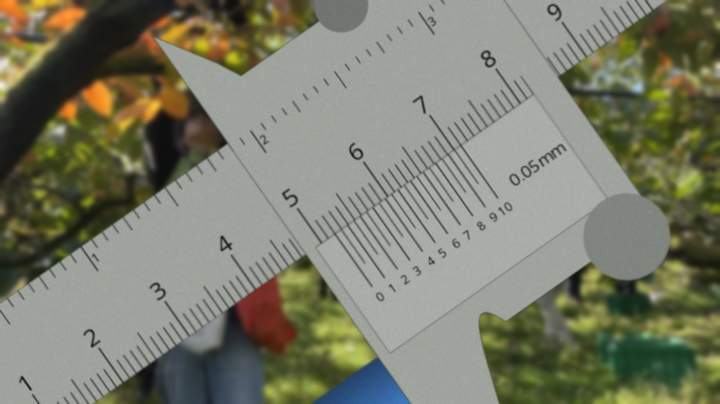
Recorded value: 52.0; mm
